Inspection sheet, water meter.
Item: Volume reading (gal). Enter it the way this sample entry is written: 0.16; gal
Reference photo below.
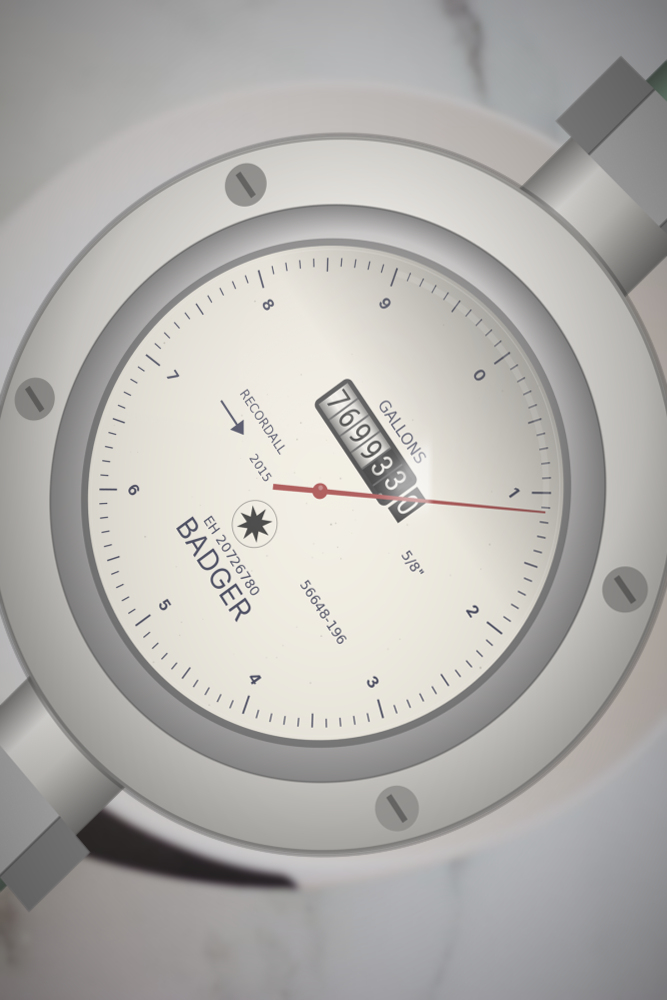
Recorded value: 7699331.1; gal
